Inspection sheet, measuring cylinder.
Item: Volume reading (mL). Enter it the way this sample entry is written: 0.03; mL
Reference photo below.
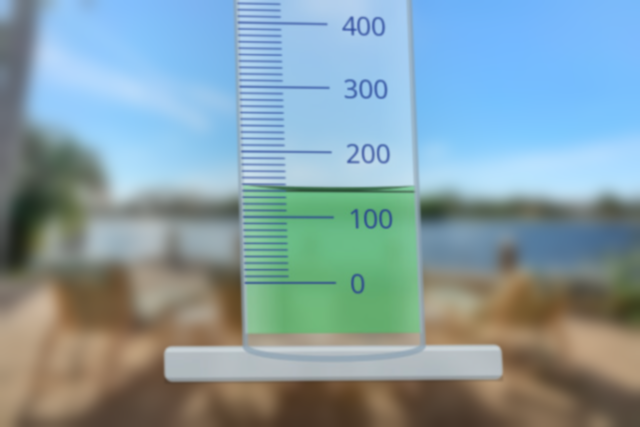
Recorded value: 140; mL
